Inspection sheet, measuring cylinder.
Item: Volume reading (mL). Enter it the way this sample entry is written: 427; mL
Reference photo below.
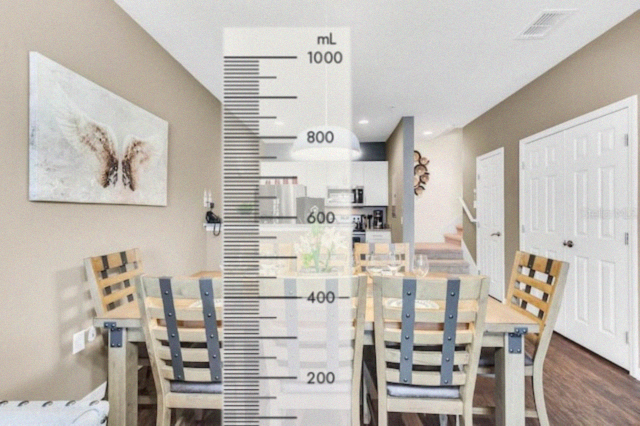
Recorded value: 400; mL
